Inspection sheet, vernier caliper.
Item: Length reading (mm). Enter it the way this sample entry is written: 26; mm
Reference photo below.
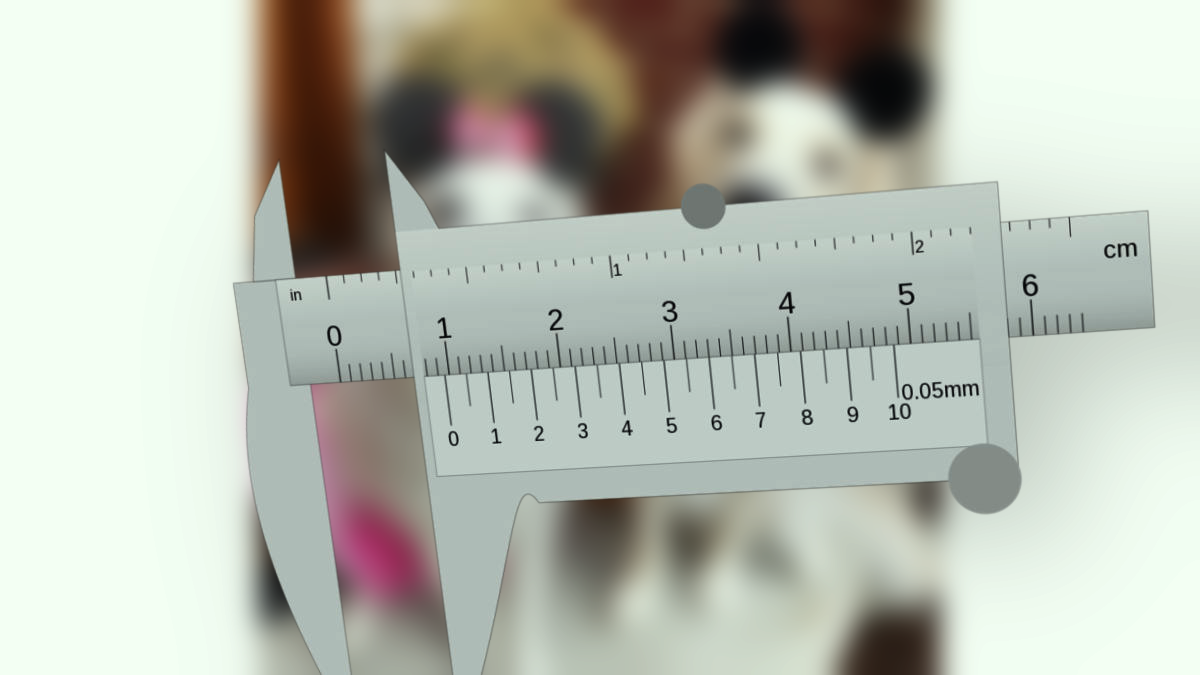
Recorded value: 9.6; mm
